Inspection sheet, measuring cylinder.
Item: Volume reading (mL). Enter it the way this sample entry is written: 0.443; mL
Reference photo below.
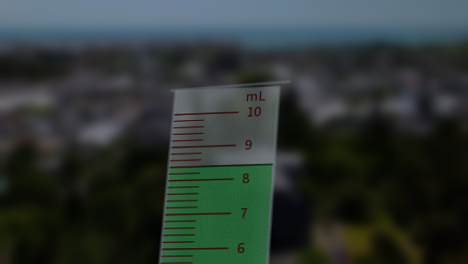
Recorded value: 8.4; mL
